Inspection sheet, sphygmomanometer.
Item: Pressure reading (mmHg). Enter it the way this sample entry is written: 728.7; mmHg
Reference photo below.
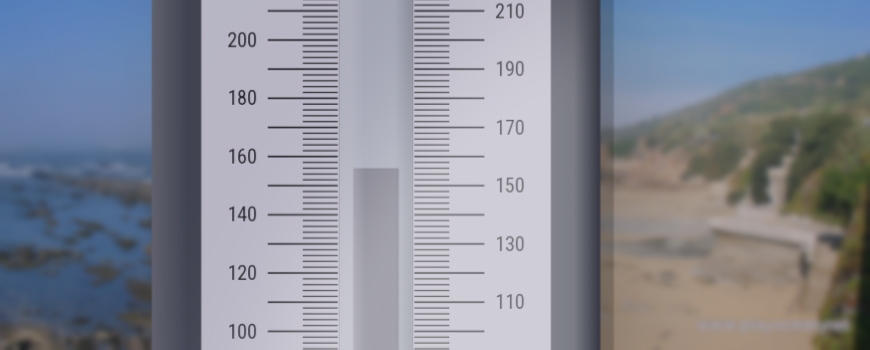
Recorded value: 156; mmHg
